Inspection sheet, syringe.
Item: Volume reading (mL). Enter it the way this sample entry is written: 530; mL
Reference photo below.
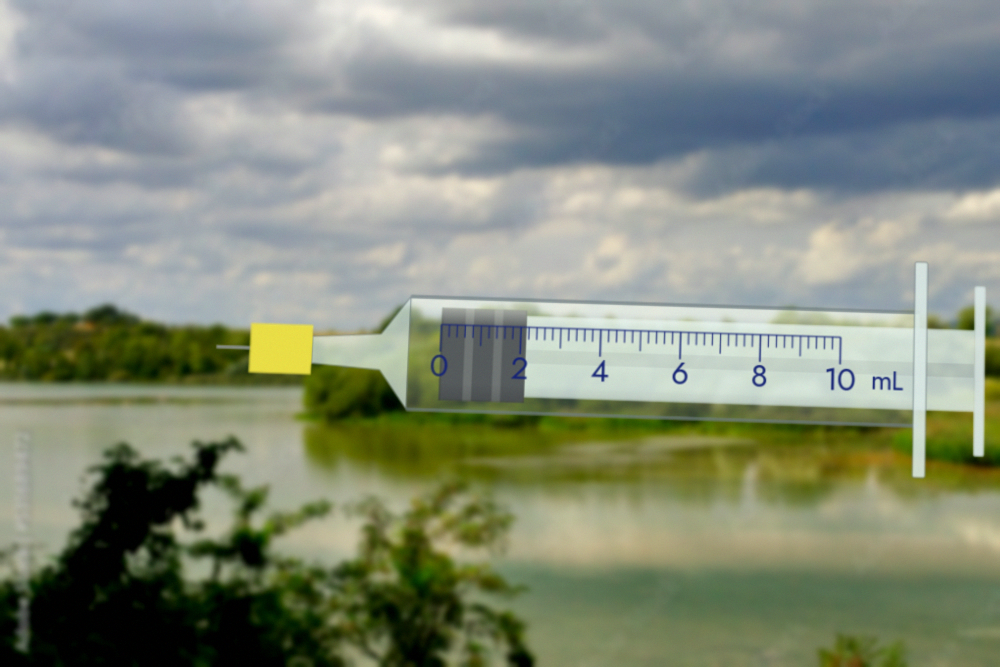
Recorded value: 0; mL
